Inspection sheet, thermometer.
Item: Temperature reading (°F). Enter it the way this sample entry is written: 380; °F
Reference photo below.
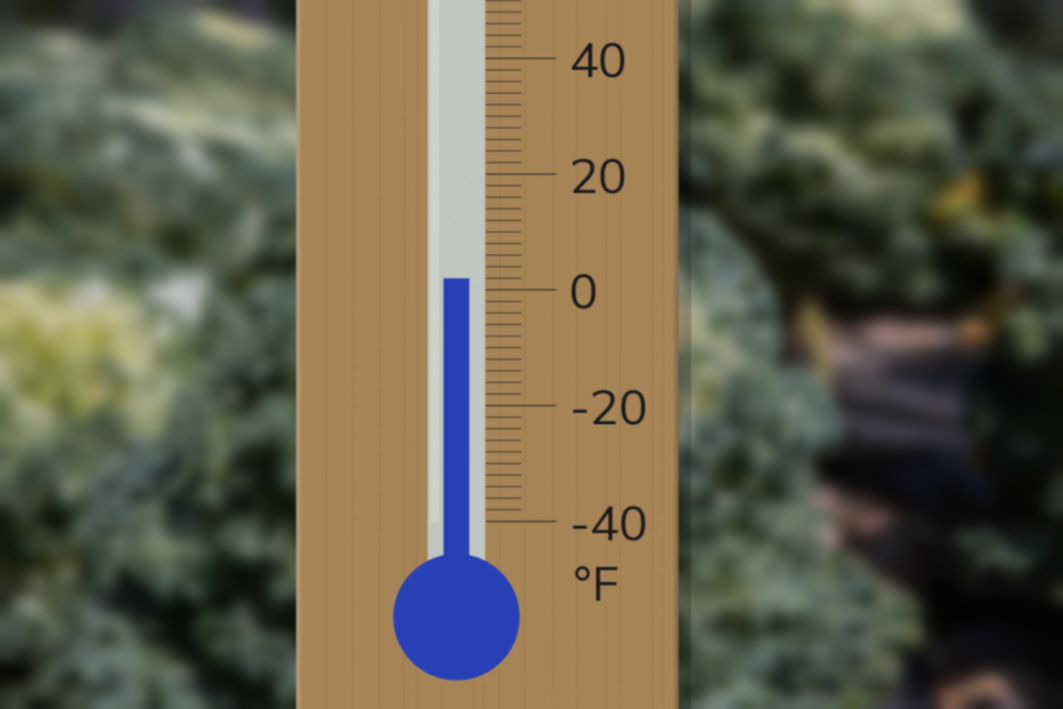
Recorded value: 2; °F
